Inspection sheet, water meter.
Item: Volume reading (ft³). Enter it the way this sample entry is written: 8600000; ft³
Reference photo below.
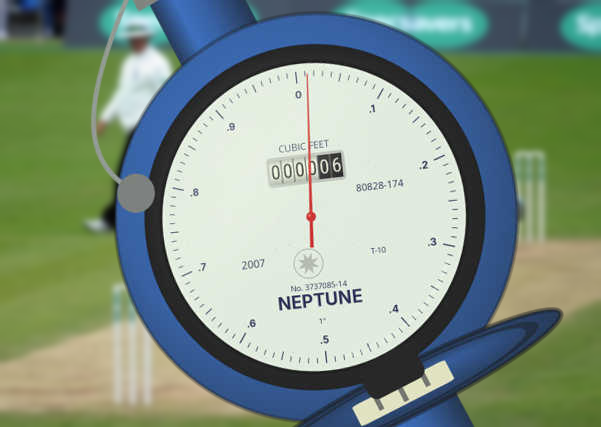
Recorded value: 6.01; ft³
